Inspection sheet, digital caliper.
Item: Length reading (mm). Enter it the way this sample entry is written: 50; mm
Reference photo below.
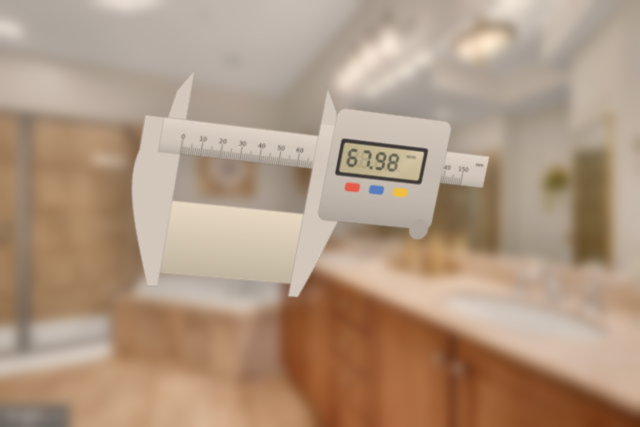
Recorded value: 67.98; mm
